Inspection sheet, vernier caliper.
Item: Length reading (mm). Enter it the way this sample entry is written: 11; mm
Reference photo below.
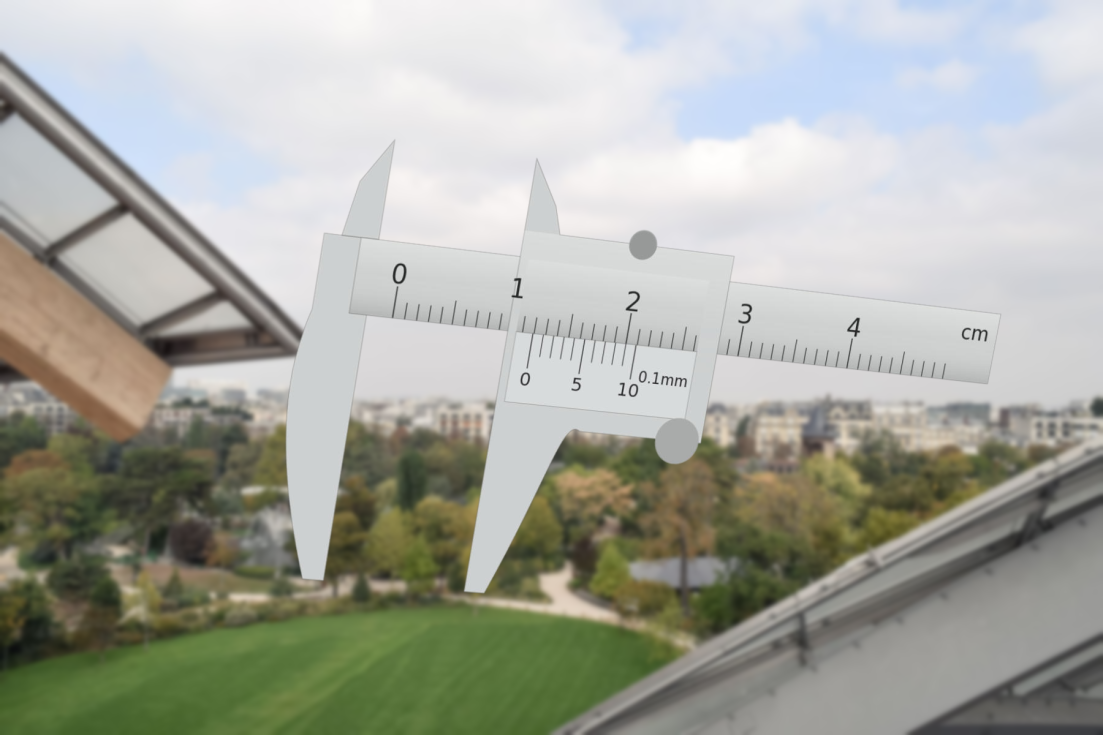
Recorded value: 11.9; mm
